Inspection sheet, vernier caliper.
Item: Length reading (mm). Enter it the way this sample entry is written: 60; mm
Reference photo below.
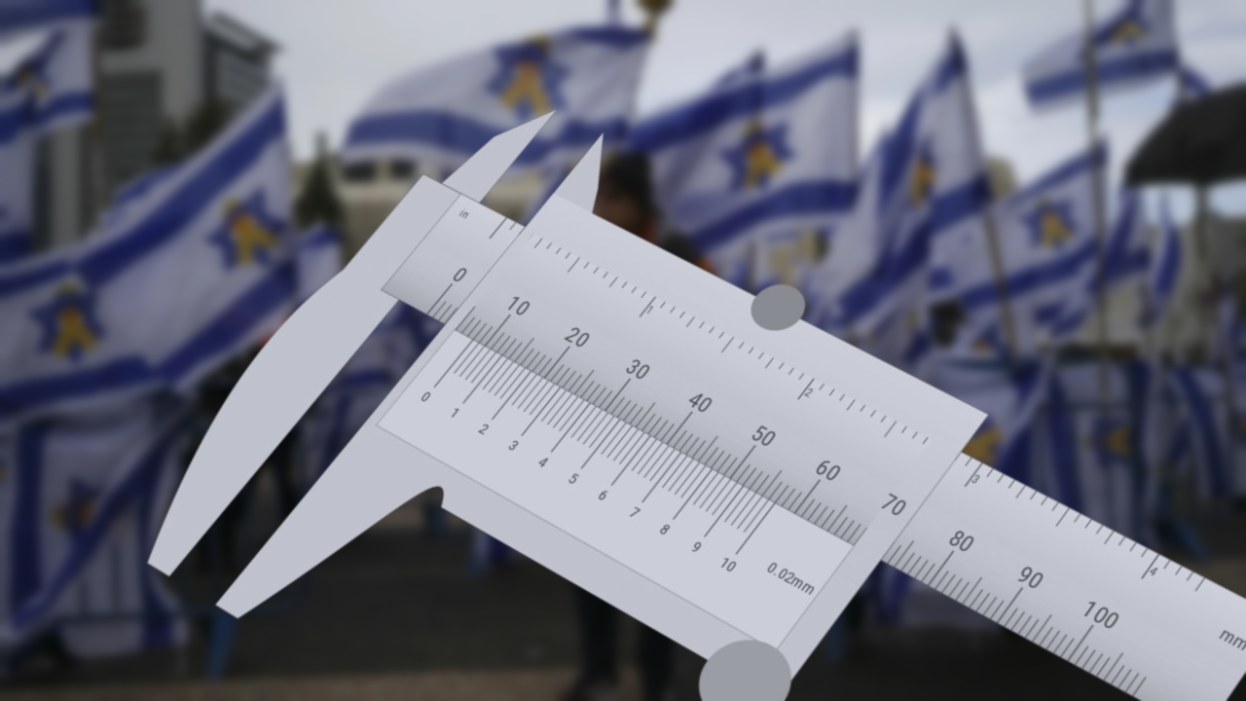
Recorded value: 8.0; mm
